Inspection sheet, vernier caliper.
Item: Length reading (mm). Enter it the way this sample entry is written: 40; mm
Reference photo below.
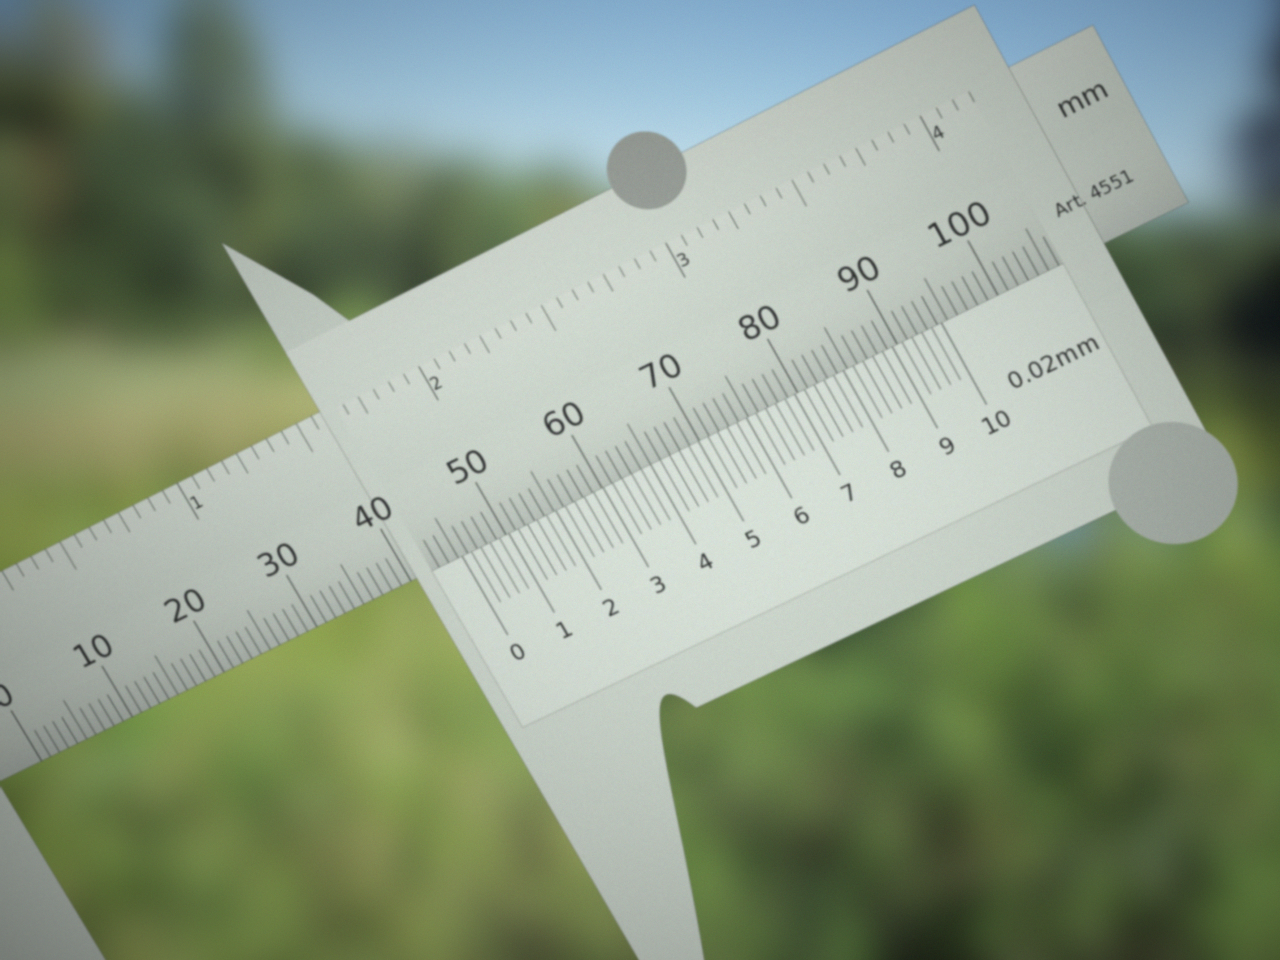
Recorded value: 45.4; mm
